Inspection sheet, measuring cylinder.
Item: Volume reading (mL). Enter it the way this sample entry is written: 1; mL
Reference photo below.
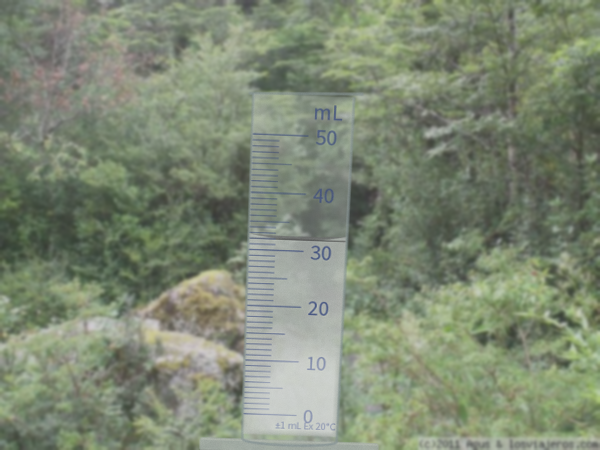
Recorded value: 32; mL
